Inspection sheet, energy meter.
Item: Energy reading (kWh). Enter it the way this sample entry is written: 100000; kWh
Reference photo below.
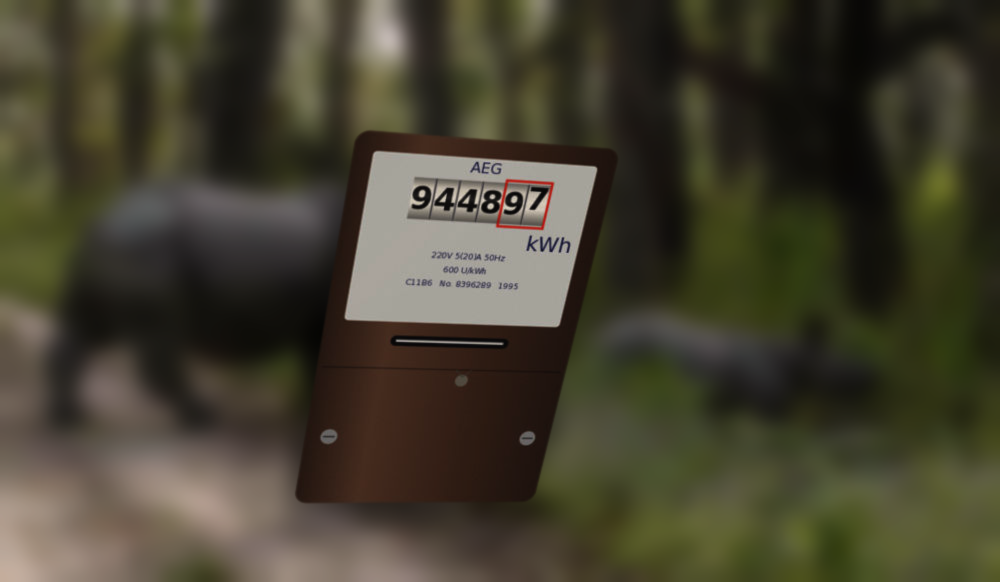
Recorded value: 9448.97; kWh
